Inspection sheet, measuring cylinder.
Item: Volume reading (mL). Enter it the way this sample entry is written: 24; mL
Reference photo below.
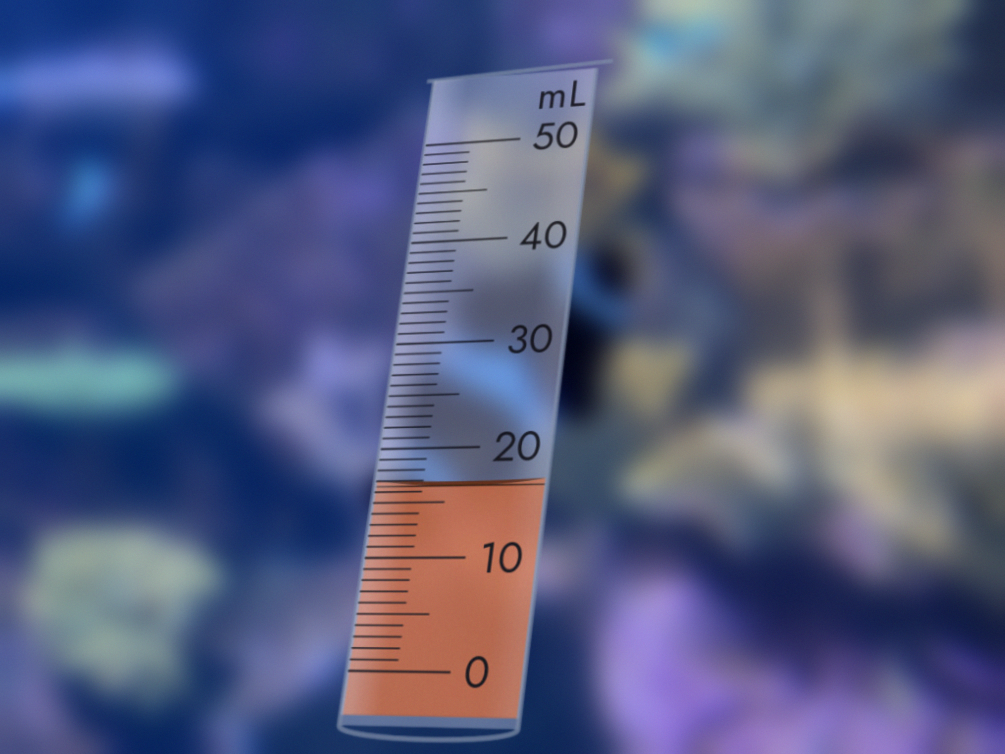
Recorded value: 16.5; mL
